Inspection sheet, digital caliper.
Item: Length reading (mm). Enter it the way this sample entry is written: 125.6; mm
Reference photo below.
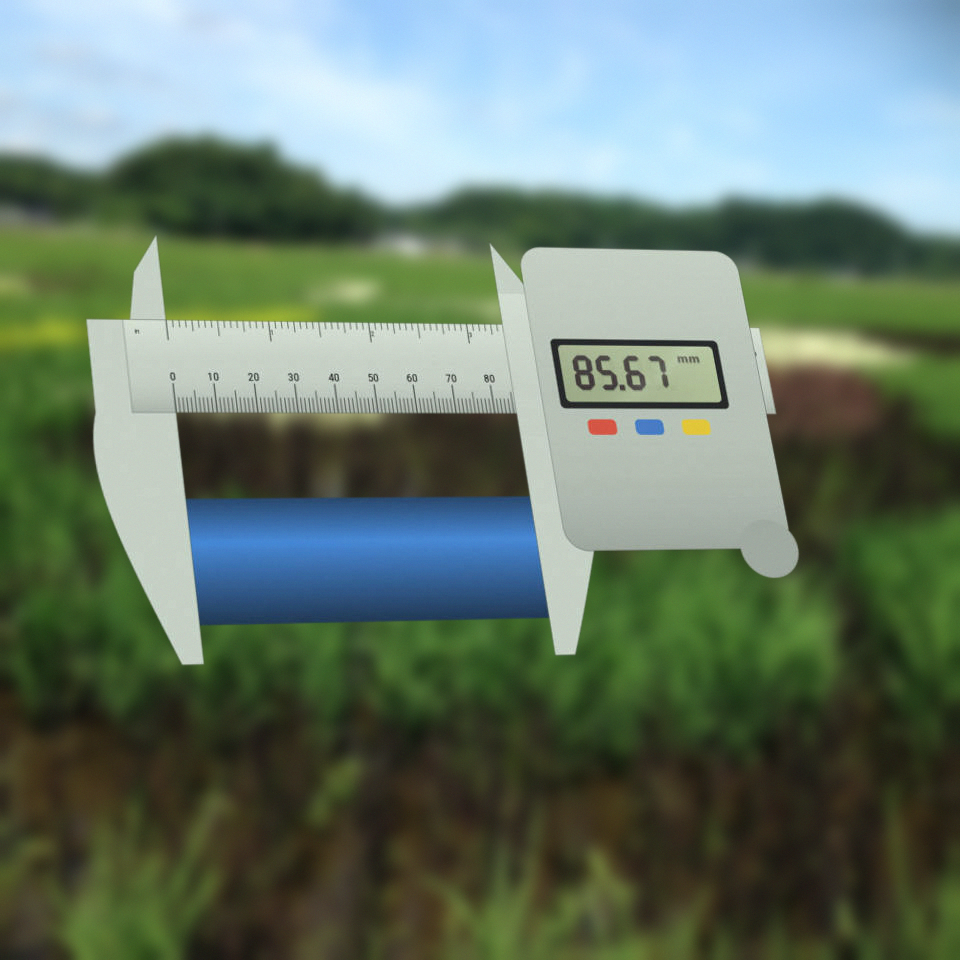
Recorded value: 85.67; mm
